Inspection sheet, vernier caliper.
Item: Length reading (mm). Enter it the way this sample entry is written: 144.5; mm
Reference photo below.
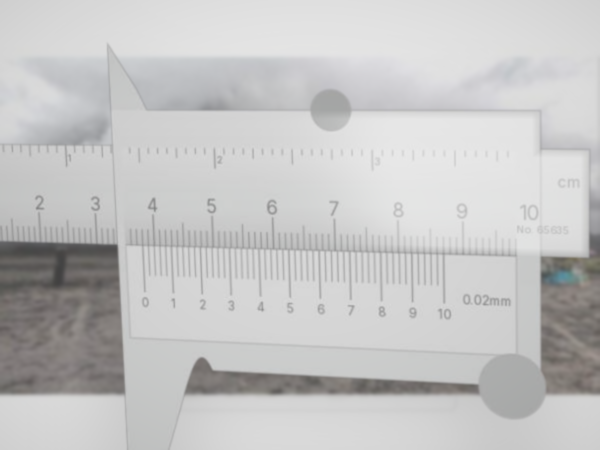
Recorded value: 38.0; mm
